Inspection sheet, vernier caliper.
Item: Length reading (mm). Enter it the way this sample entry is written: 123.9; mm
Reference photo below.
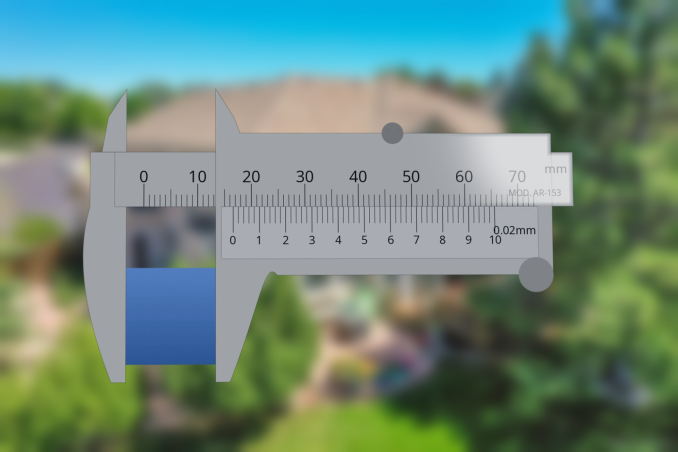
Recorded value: 16.6; mm
